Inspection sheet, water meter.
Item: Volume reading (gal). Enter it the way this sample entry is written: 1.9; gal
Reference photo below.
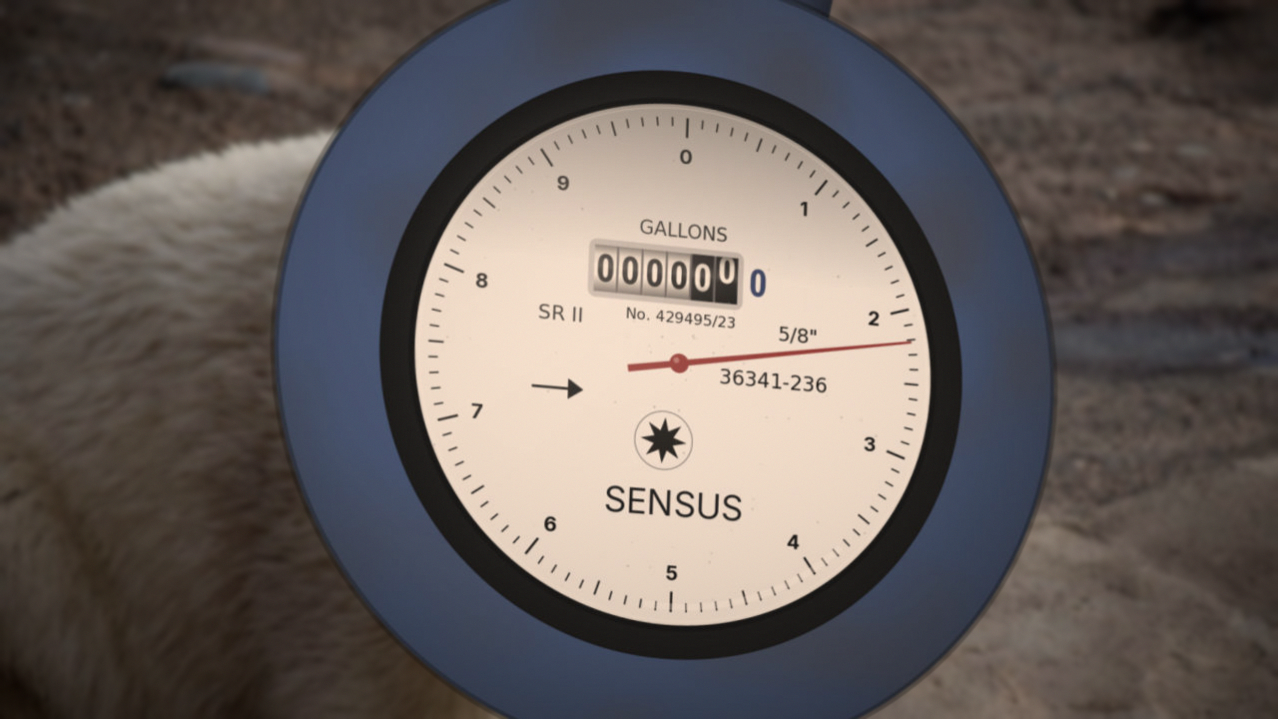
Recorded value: 2.2; gal
